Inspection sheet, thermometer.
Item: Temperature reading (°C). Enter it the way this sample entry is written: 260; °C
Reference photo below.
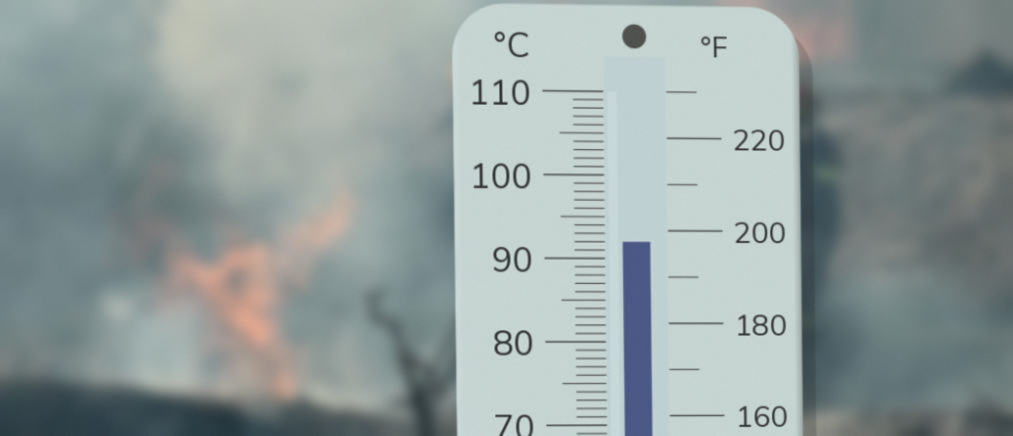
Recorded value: 92; °C
